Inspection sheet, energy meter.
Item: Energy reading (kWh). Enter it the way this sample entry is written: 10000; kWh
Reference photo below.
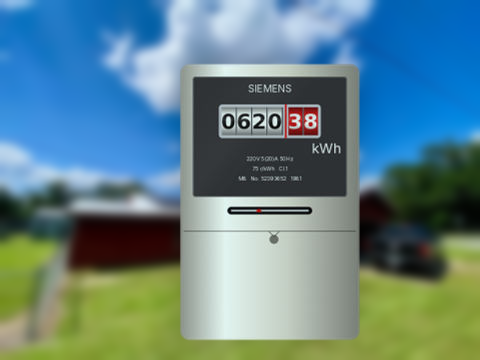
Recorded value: 620.38; kWh
